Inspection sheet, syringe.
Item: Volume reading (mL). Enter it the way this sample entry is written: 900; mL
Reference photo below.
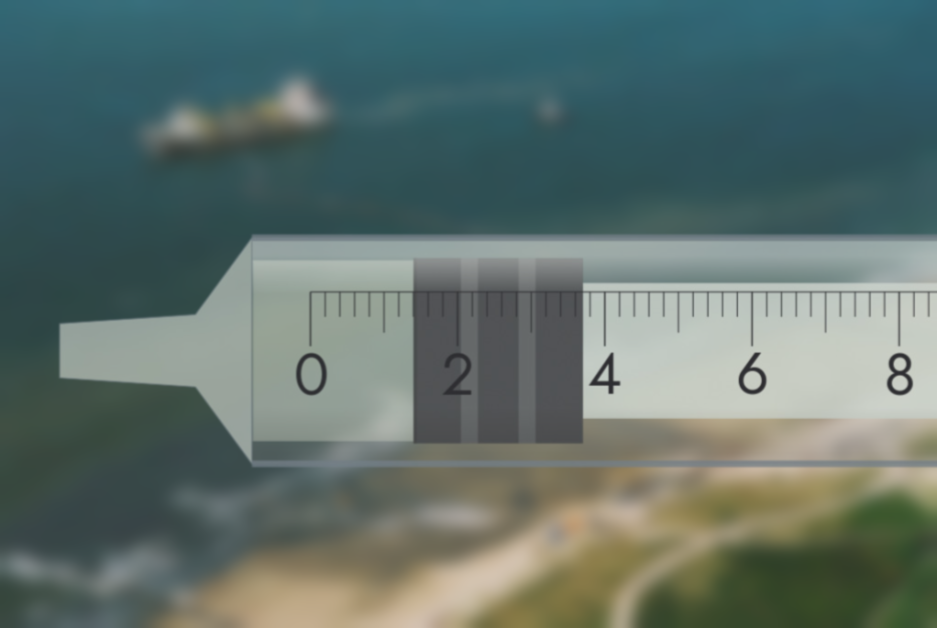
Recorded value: 1.4; mL
